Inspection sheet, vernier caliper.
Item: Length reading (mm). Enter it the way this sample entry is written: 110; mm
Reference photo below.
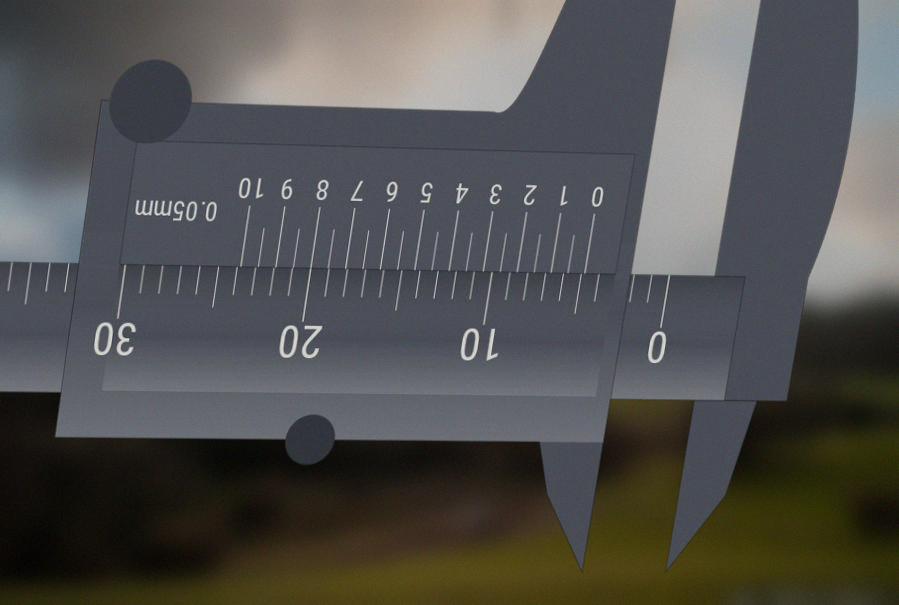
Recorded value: 4.8; mm
